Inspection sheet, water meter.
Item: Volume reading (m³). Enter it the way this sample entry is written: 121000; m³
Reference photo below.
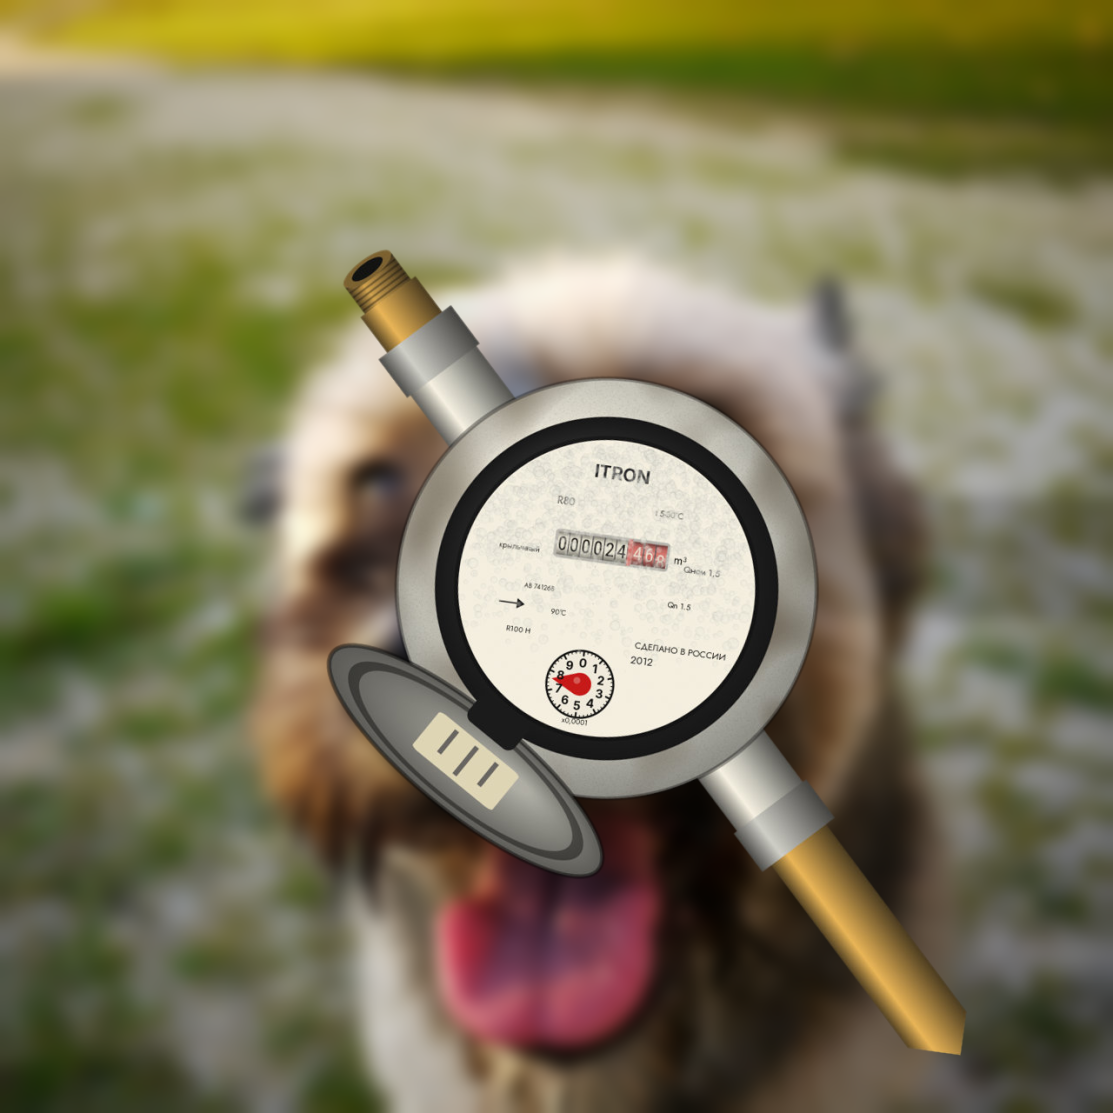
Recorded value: 24.4677; m³
